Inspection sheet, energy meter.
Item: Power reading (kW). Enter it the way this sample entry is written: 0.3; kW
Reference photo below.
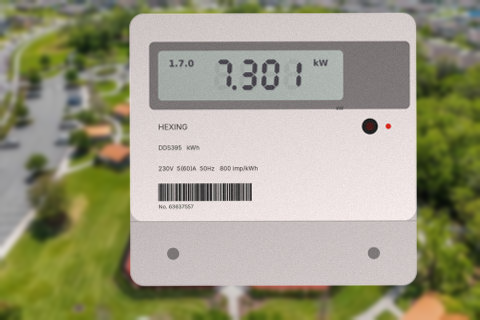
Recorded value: 7.301; kW
